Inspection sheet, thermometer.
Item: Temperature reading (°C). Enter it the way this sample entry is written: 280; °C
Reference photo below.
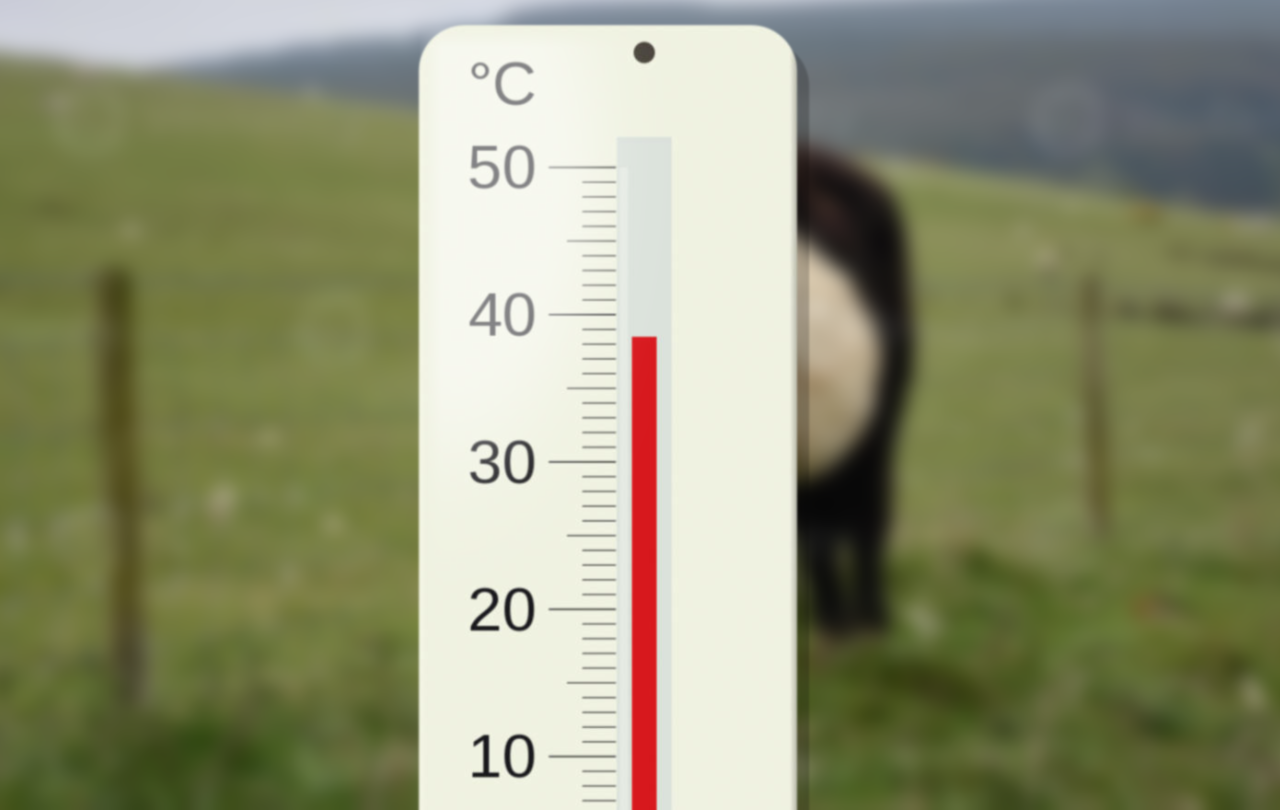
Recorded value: 38.5; °C
